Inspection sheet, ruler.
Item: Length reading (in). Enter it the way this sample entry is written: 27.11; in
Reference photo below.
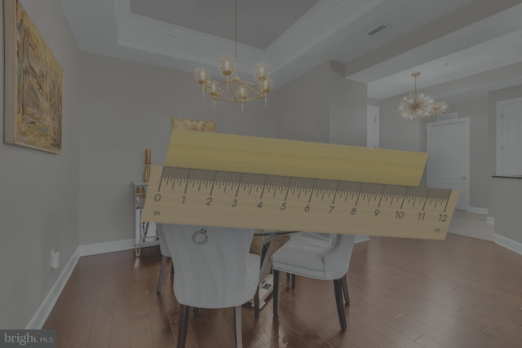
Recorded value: 10.5; in
